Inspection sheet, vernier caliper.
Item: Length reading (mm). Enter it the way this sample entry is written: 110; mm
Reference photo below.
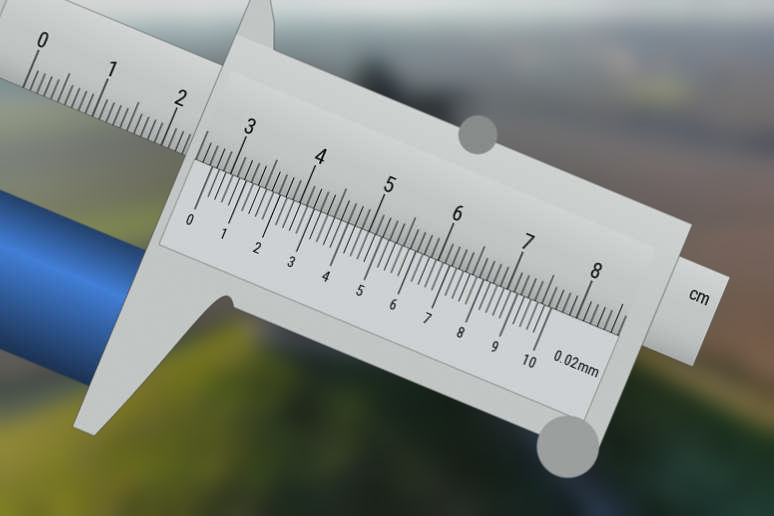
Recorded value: 27.4; mm
